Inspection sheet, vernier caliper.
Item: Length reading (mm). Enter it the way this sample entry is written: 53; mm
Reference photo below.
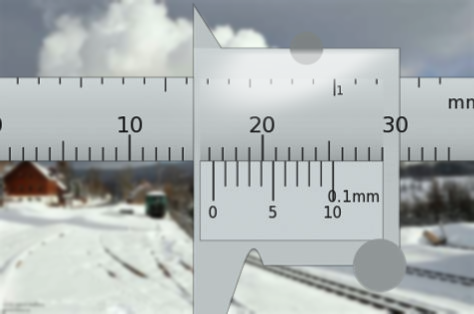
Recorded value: 16.3; mm
